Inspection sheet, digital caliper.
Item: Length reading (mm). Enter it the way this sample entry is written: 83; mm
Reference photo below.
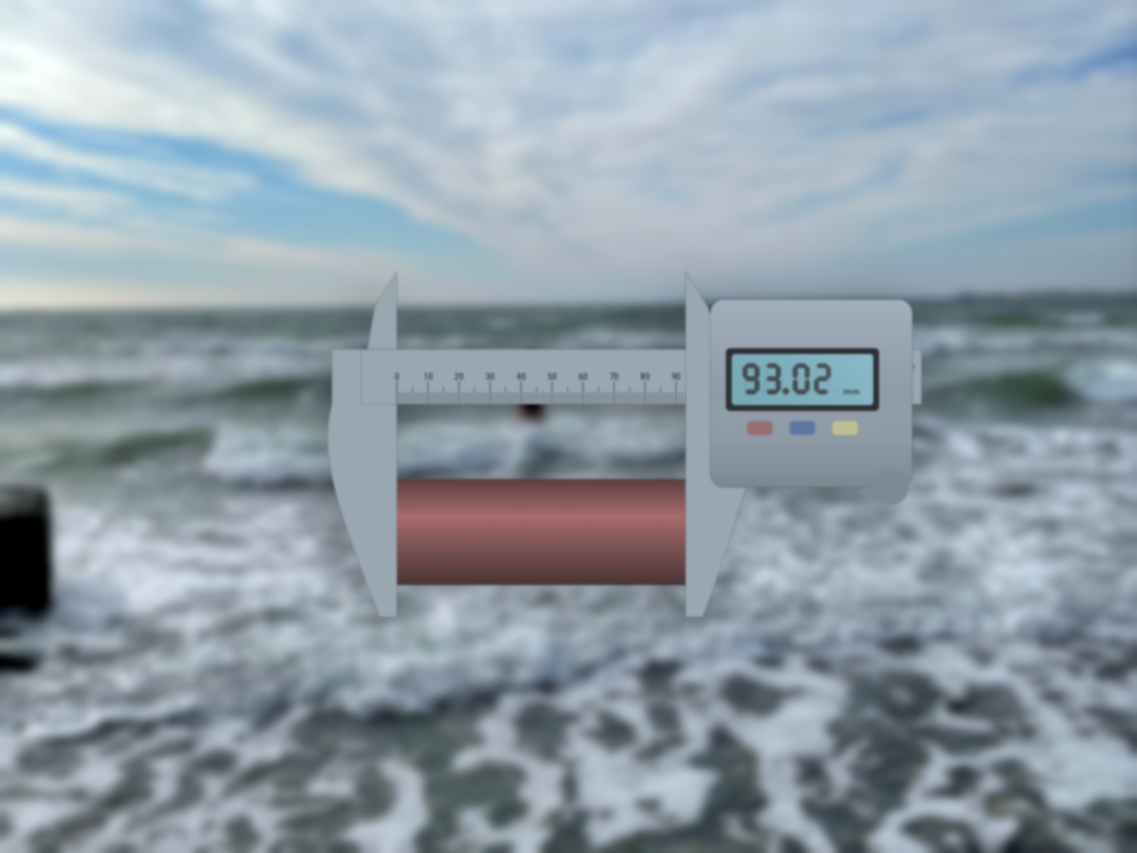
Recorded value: 93.02; mm
